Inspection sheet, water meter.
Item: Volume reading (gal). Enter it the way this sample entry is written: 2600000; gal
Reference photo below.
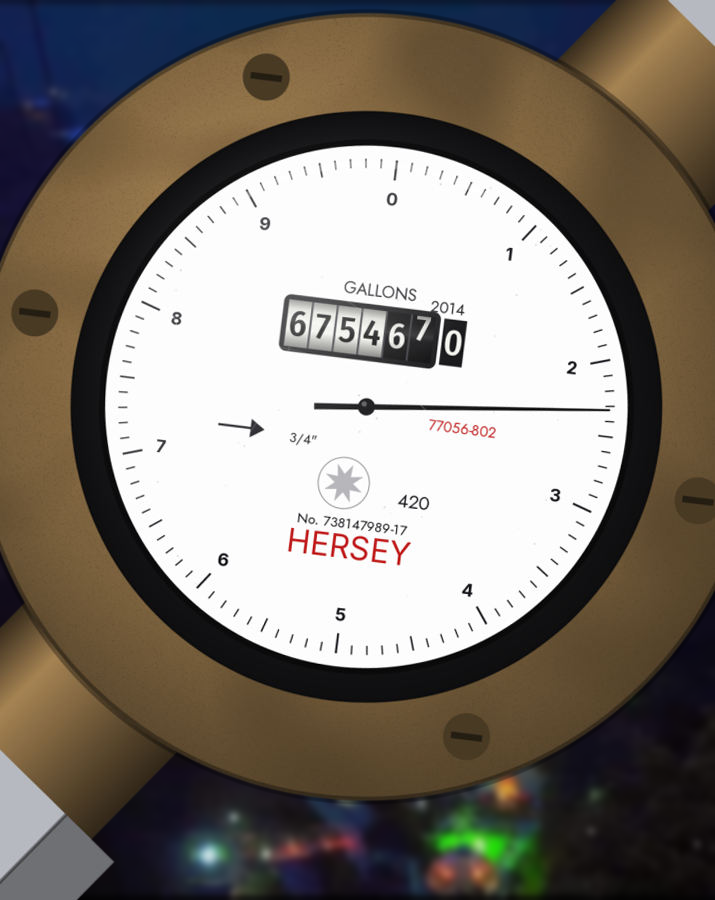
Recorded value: 6754672.3; gal
